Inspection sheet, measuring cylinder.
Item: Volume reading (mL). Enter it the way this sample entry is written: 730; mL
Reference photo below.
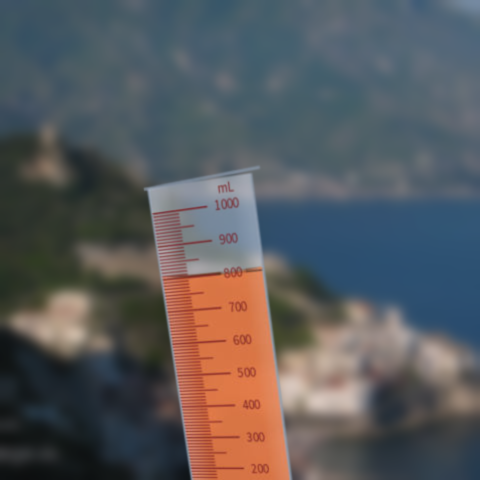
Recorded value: 800; mL
